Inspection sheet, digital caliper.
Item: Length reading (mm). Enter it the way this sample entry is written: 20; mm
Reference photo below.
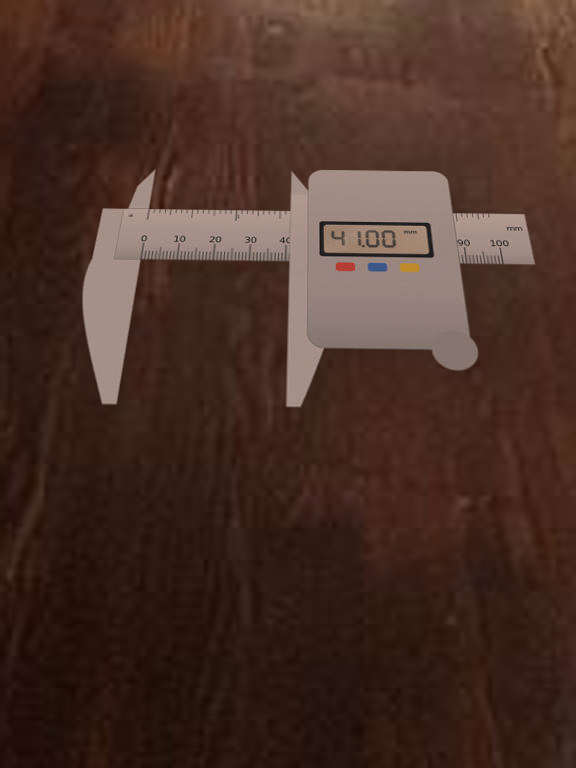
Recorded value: 41.00; mm
